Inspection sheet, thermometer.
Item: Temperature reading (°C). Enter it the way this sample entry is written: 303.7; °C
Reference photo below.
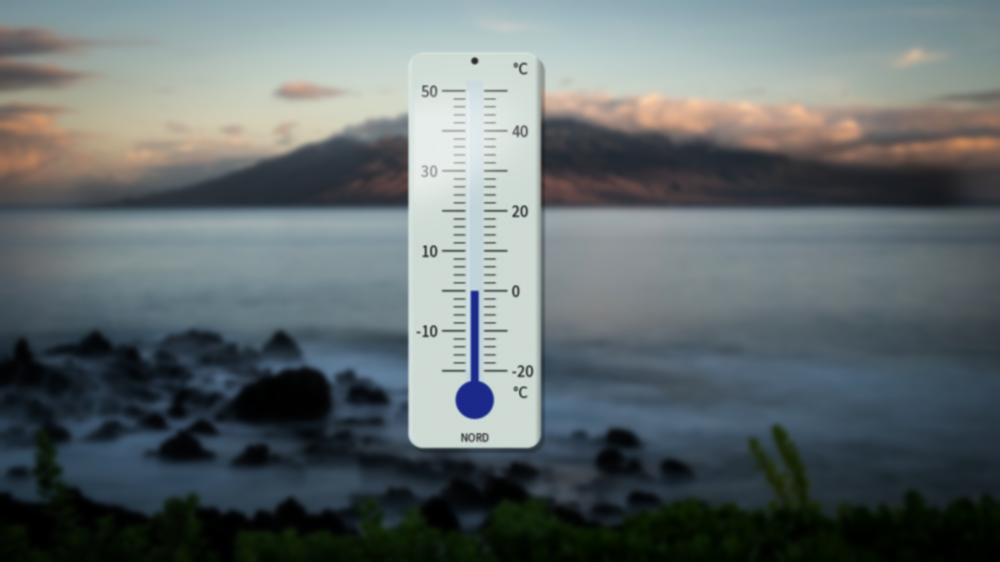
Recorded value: 0; °C
